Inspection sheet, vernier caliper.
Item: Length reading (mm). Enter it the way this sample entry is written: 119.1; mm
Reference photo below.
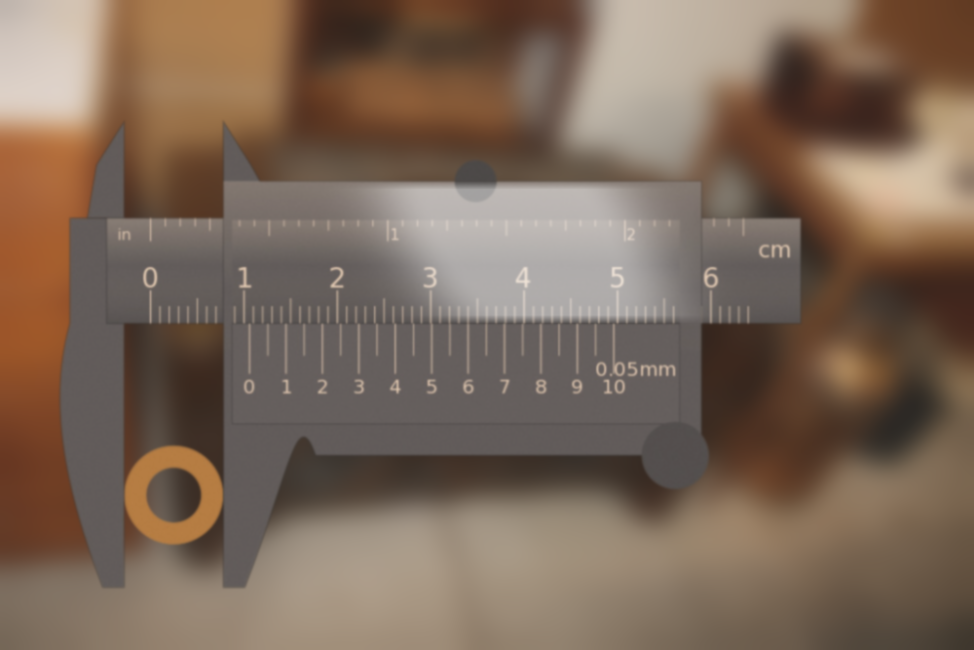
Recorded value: 10.6; mm
